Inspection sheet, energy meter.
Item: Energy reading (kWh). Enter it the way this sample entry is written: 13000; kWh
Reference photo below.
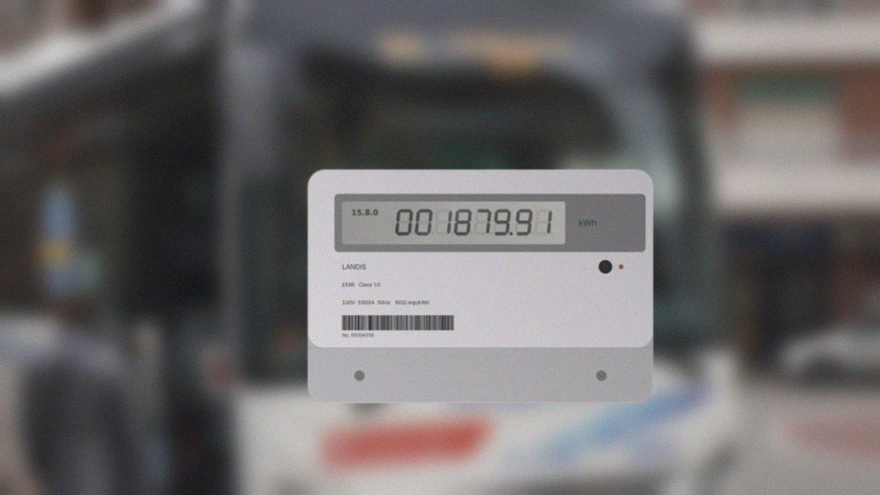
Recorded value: 1879.91; kWh
